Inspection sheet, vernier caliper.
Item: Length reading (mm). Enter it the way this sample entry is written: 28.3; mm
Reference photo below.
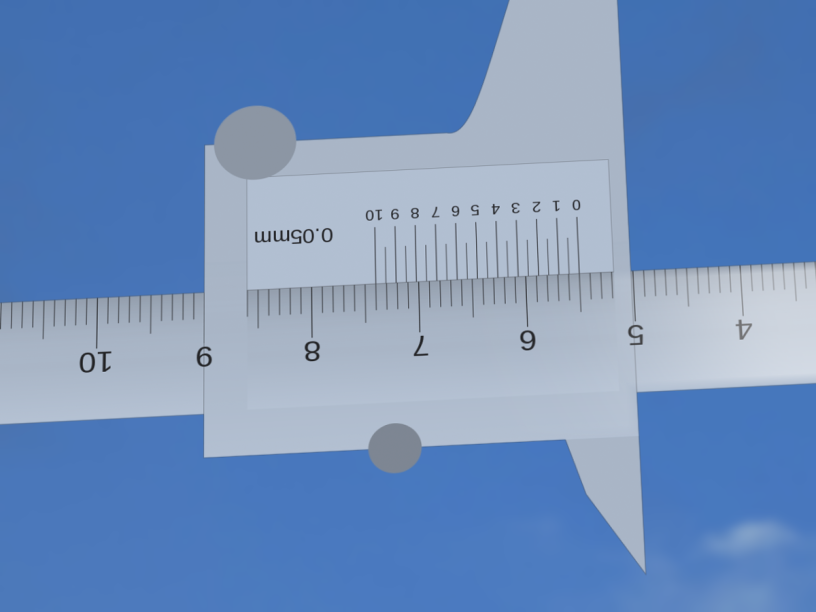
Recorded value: 55.0; mm
